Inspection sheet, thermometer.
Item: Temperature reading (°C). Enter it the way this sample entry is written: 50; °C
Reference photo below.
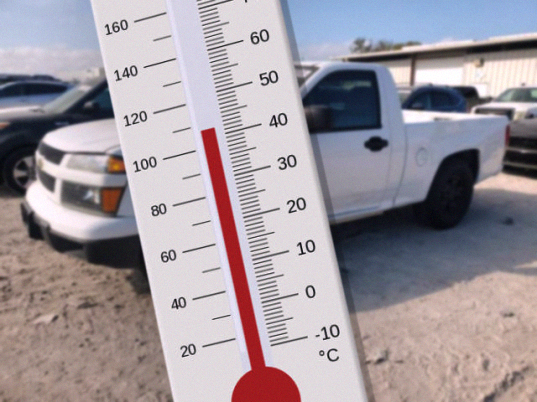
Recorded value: 42; °C
